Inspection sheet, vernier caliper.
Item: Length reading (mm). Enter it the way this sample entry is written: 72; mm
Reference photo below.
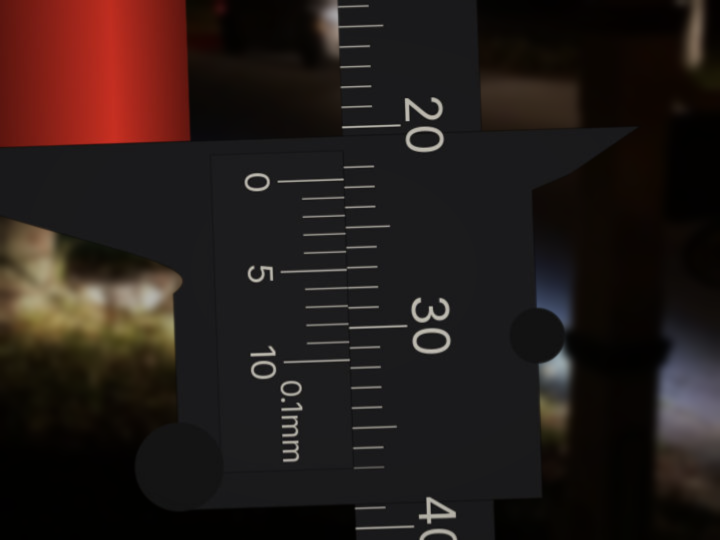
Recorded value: 22.6; mm
